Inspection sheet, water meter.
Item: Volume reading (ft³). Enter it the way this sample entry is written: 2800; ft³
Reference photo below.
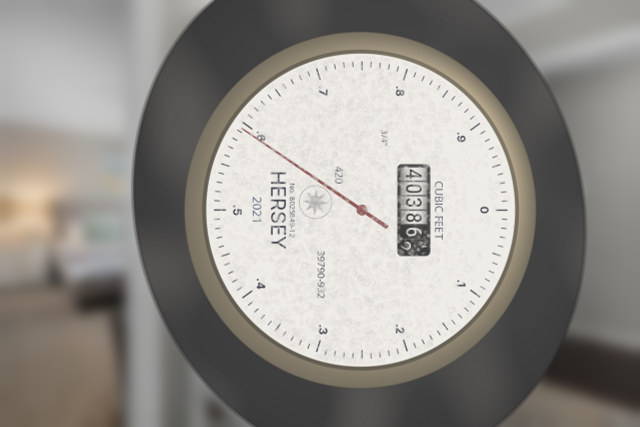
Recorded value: 403861.59; ft³
